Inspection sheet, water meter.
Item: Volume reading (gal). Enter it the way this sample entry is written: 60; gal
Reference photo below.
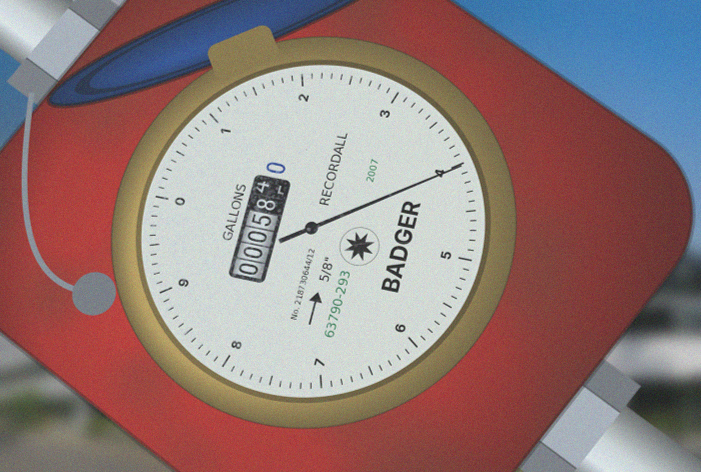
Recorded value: 5844.0; gal
